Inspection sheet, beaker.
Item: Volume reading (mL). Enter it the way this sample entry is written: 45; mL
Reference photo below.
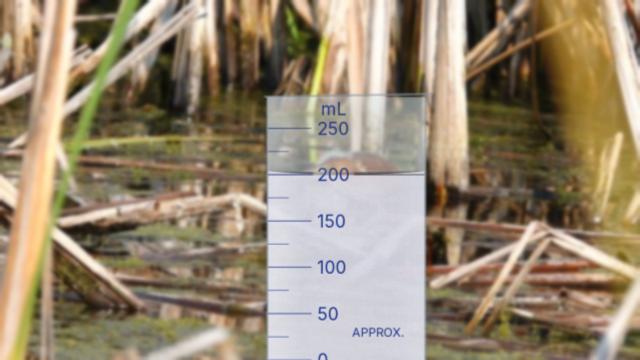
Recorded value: 200; mL
